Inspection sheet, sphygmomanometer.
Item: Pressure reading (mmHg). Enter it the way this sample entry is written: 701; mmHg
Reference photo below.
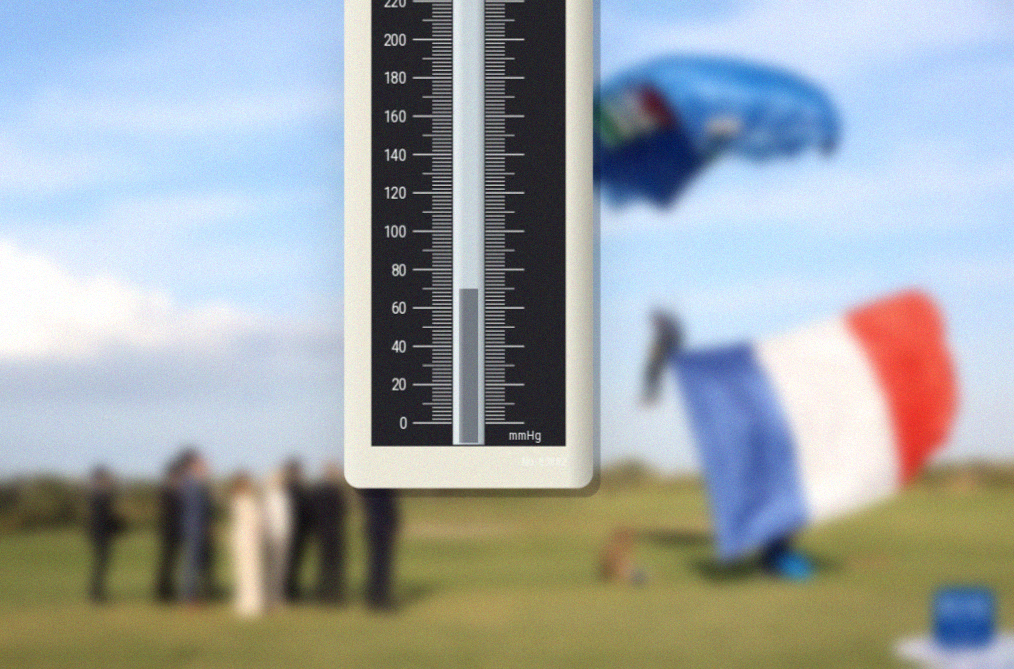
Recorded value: 70; mmHg
